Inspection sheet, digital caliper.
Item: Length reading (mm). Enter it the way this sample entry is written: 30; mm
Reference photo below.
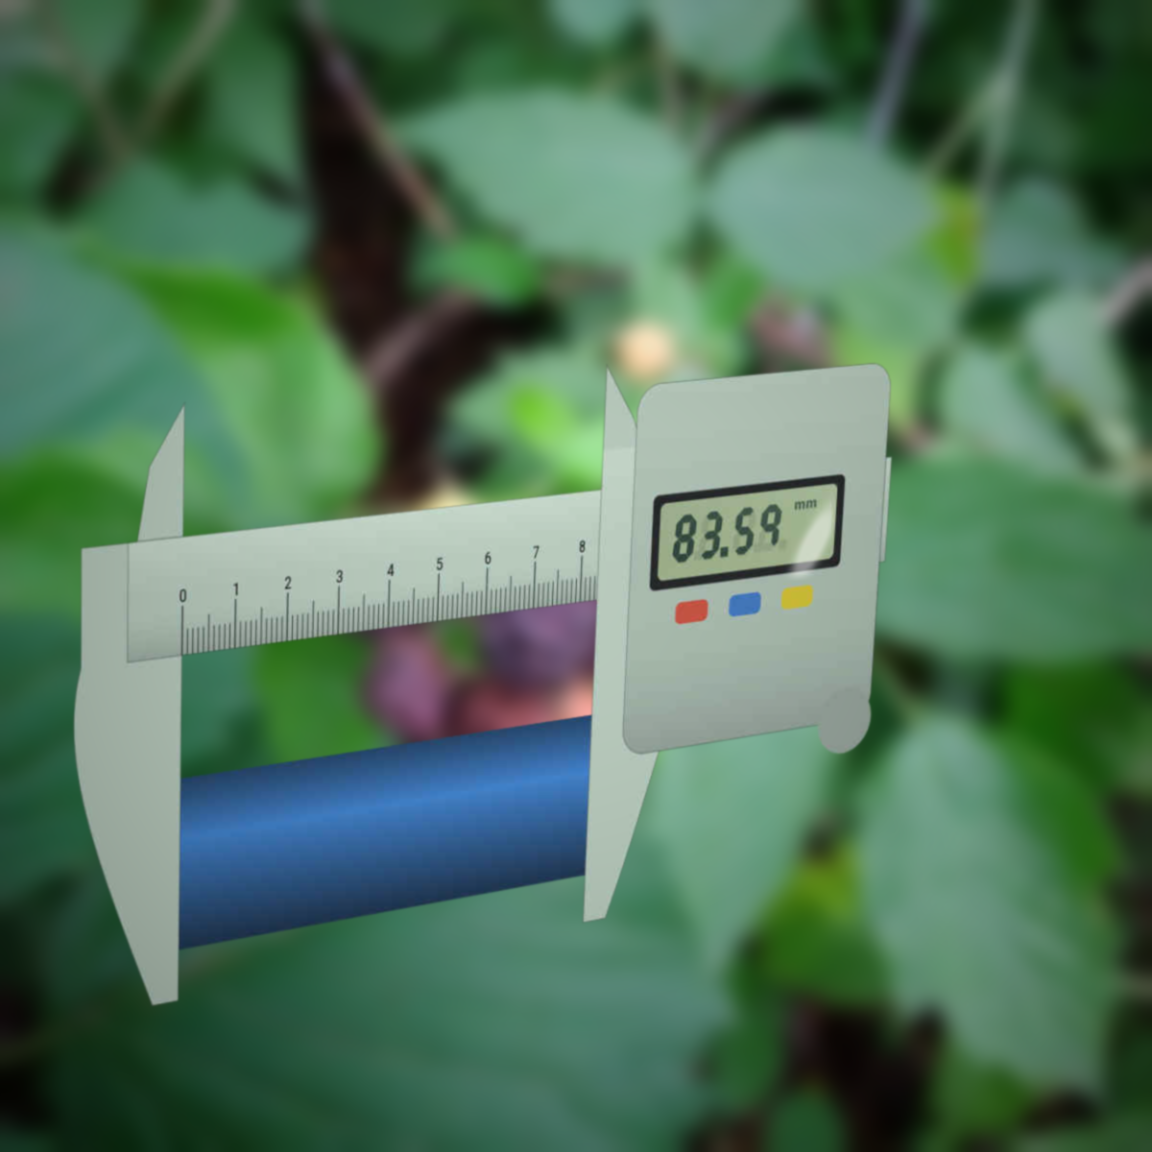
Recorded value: 83.59; mm
